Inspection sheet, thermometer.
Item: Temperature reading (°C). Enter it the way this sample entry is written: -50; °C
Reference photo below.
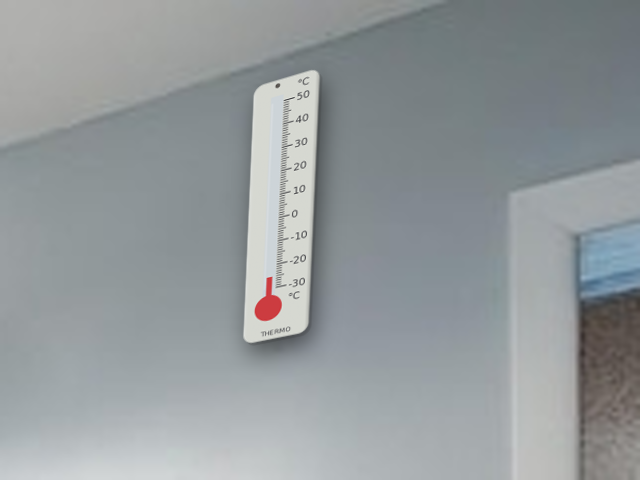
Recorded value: -25; °C
